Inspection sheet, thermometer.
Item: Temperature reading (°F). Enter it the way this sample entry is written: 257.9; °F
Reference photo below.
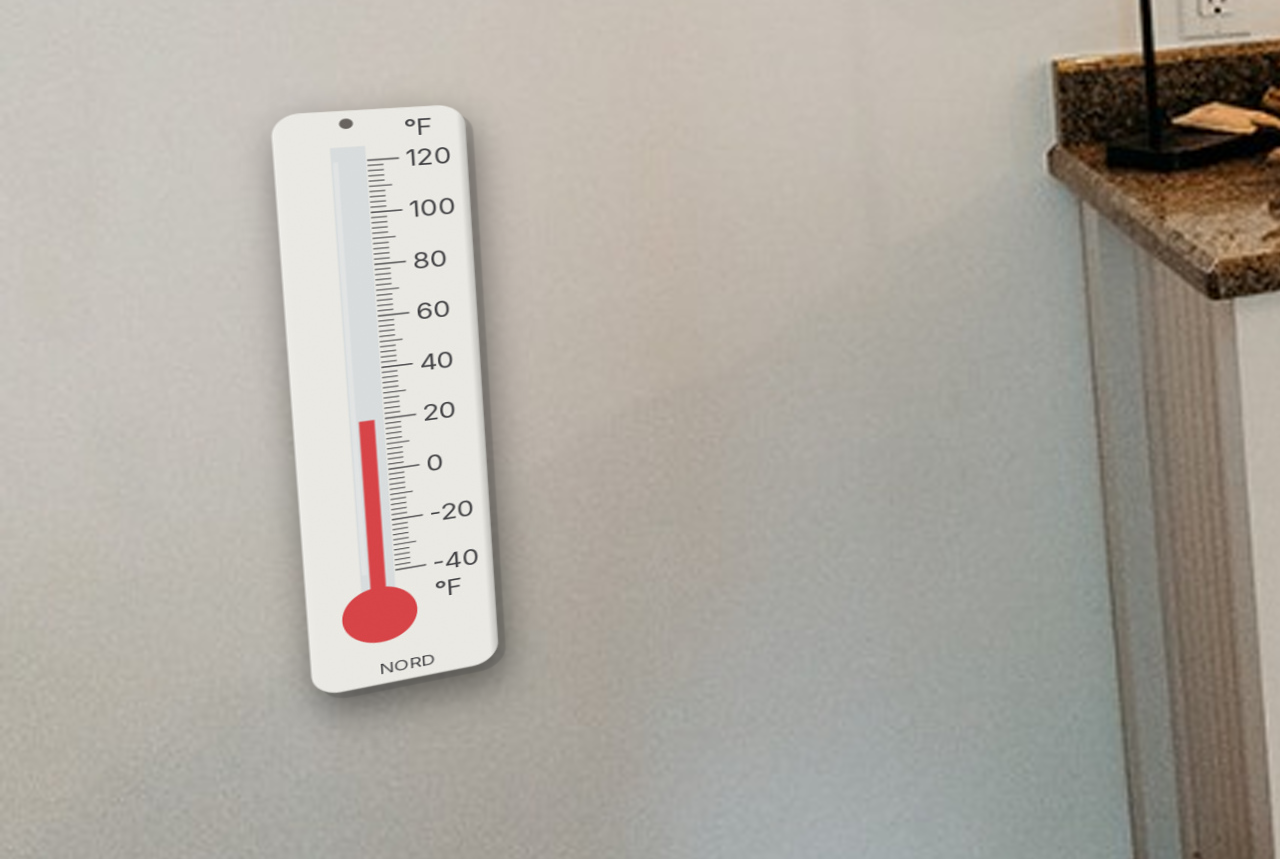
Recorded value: 20; °F
